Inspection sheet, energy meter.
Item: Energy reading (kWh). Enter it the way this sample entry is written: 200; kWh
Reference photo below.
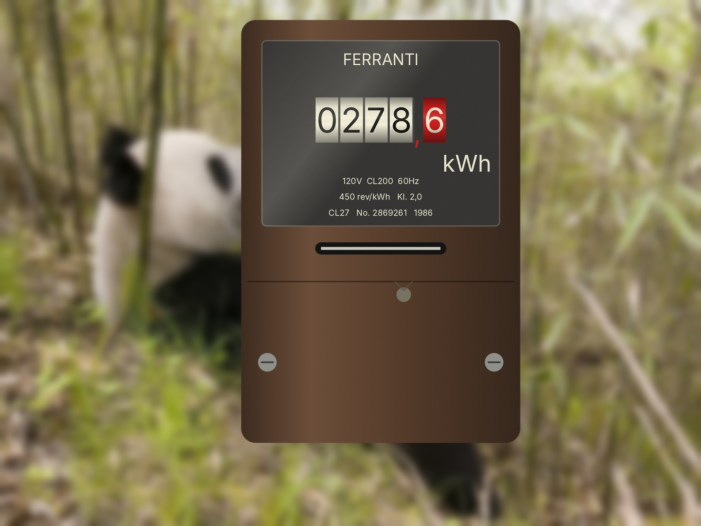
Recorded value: 278.6; kWh
